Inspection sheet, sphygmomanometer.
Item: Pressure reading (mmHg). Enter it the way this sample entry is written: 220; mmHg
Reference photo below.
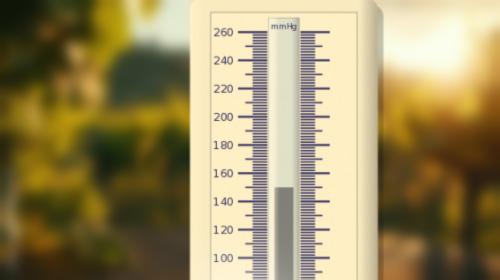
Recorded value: 150; mmHg
